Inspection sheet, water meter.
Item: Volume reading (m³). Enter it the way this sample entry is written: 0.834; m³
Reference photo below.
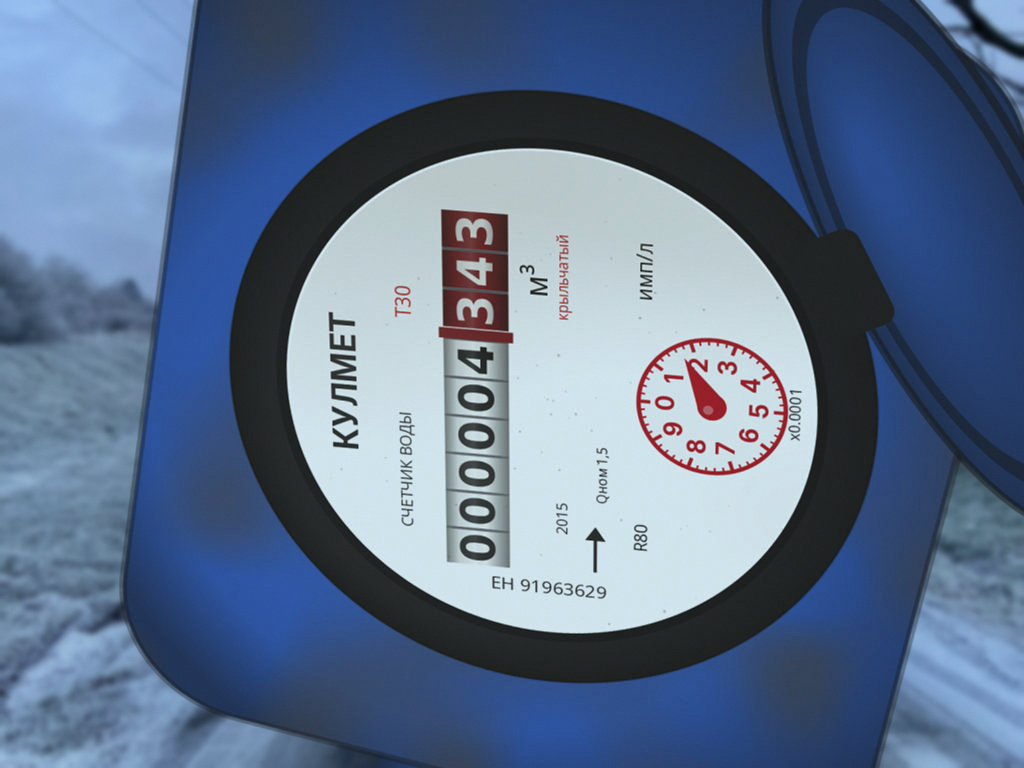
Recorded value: 4.3431; m³
